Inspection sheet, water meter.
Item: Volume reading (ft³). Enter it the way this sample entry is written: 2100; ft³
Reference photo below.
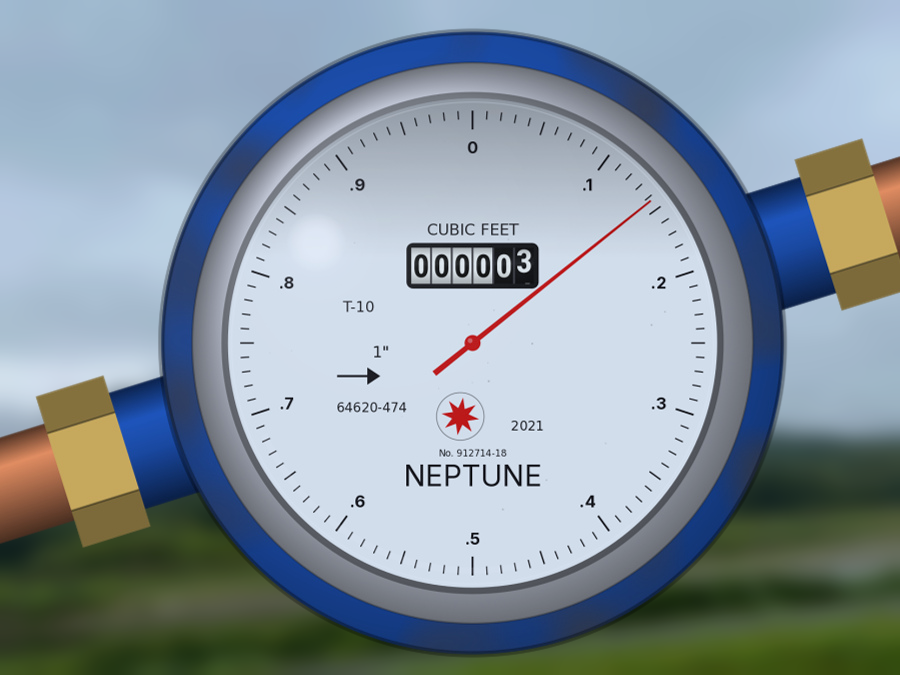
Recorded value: 3.14; ft³
